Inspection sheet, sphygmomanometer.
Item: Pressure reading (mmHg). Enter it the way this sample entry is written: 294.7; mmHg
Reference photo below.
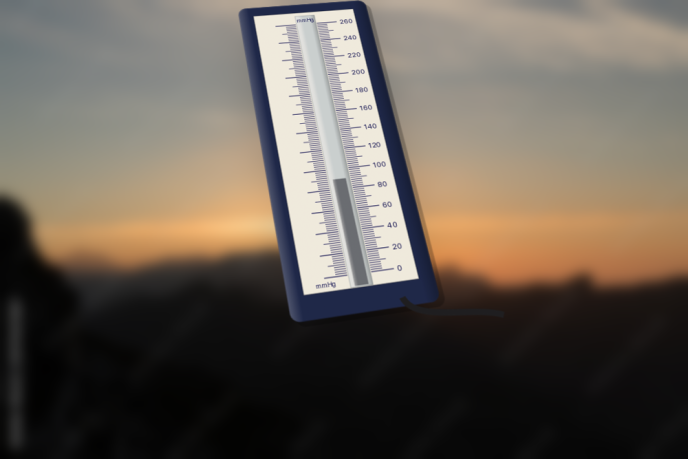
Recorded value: 90; mmHg
